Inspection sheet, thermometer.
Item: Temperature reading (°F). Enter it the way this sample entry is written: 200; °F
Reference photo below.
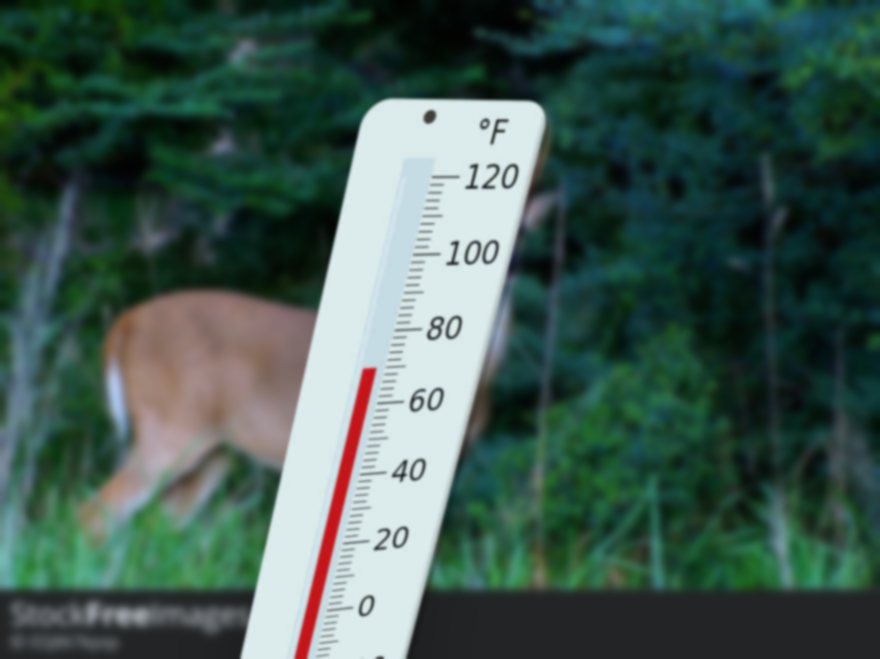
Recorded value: 70; °F
